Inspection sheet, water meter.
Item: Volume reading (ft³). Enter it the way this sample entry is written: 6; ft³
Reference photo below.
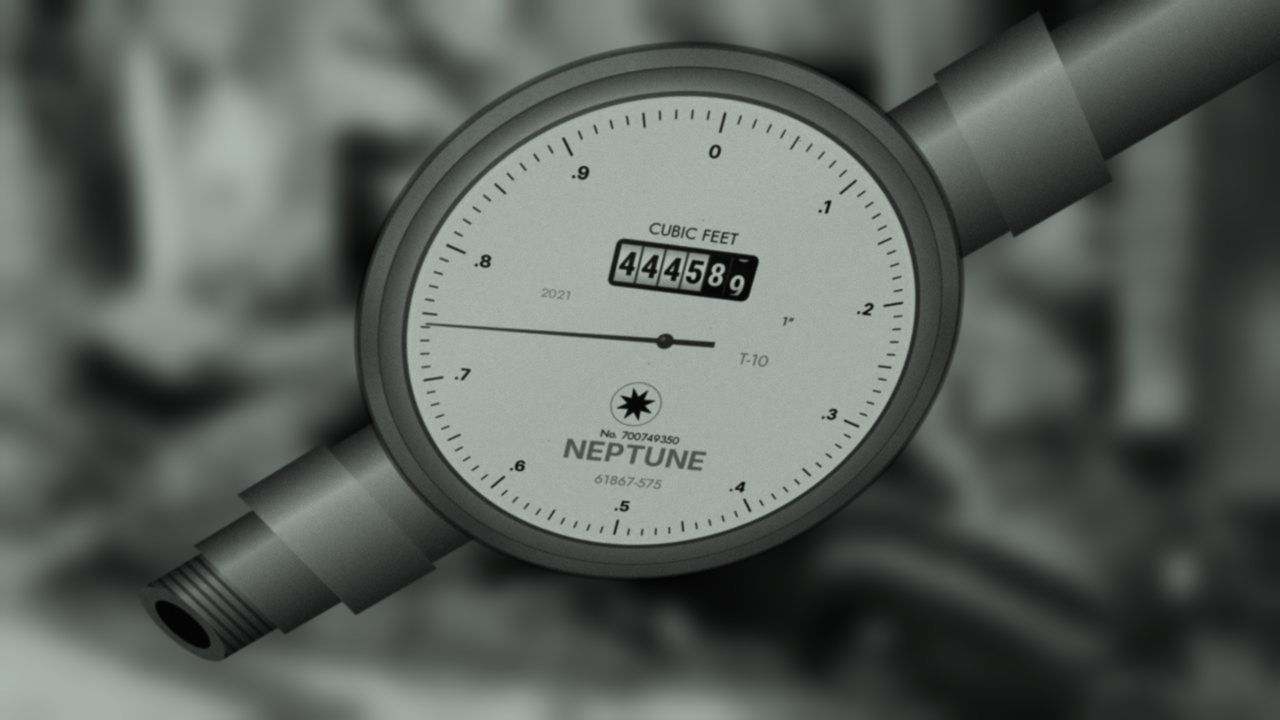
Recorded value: 444588.74; ft³
